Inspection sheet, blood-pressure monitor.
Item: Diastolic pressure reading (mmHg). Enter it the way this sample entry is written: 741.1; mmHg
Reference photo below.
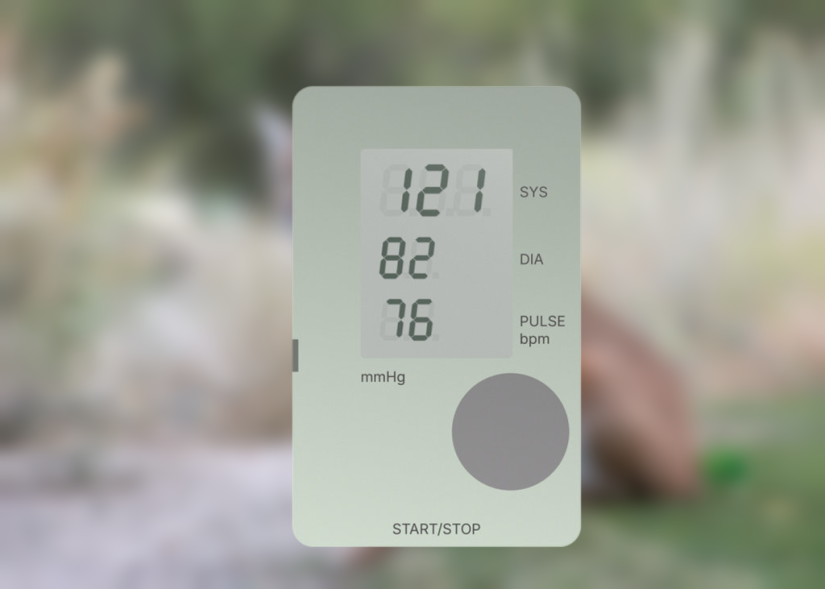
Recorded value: 82; mmHg
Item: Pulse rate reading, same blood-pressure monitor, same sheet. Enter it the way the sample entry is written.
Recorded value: 76; bpm
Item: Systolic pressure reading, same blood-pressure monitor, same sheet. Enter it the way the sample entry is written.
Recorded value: 121; mmHg
